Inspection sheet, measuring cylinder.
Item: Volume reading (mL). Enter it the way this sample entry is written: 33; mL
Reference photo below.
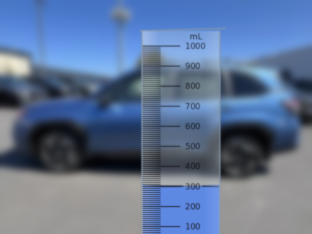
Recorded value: 300; mL
